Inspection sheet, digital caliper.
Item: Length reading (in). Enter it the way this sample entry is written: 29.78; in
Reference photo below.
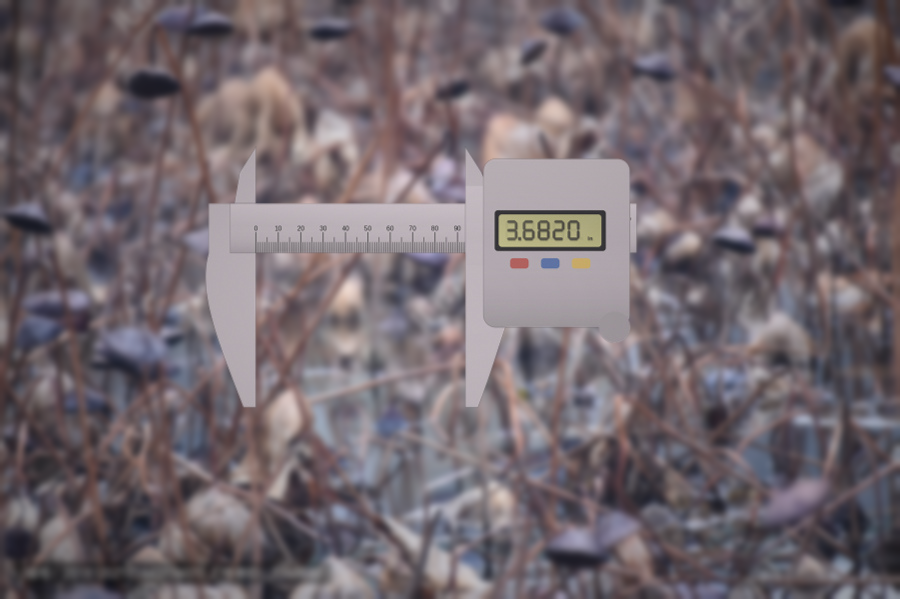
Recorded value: 3.6820; in
